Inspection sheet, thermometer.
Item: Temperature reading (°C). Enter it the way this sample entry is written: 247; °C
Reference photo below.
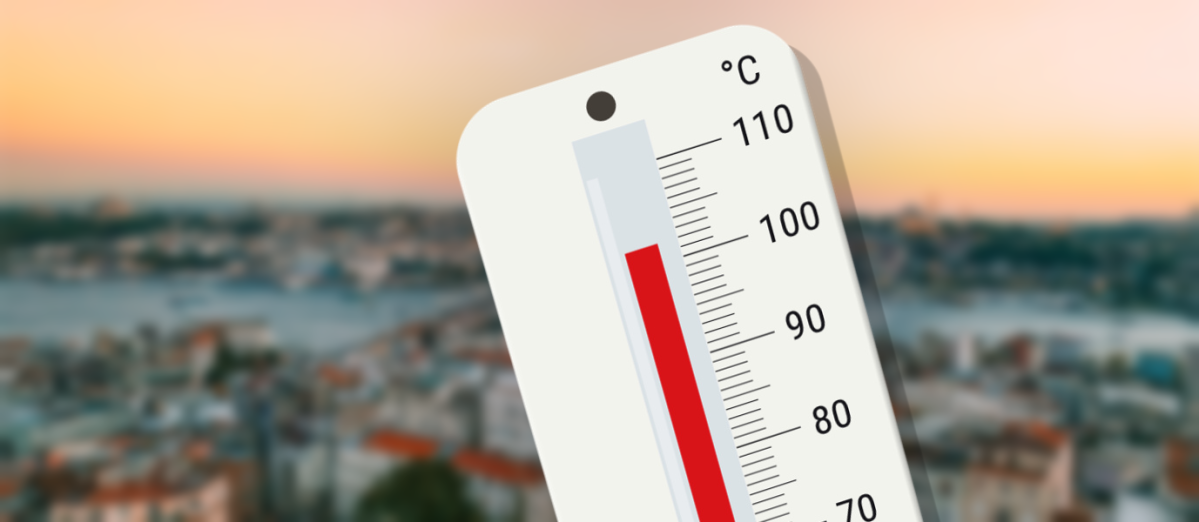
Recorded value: 102; °C
